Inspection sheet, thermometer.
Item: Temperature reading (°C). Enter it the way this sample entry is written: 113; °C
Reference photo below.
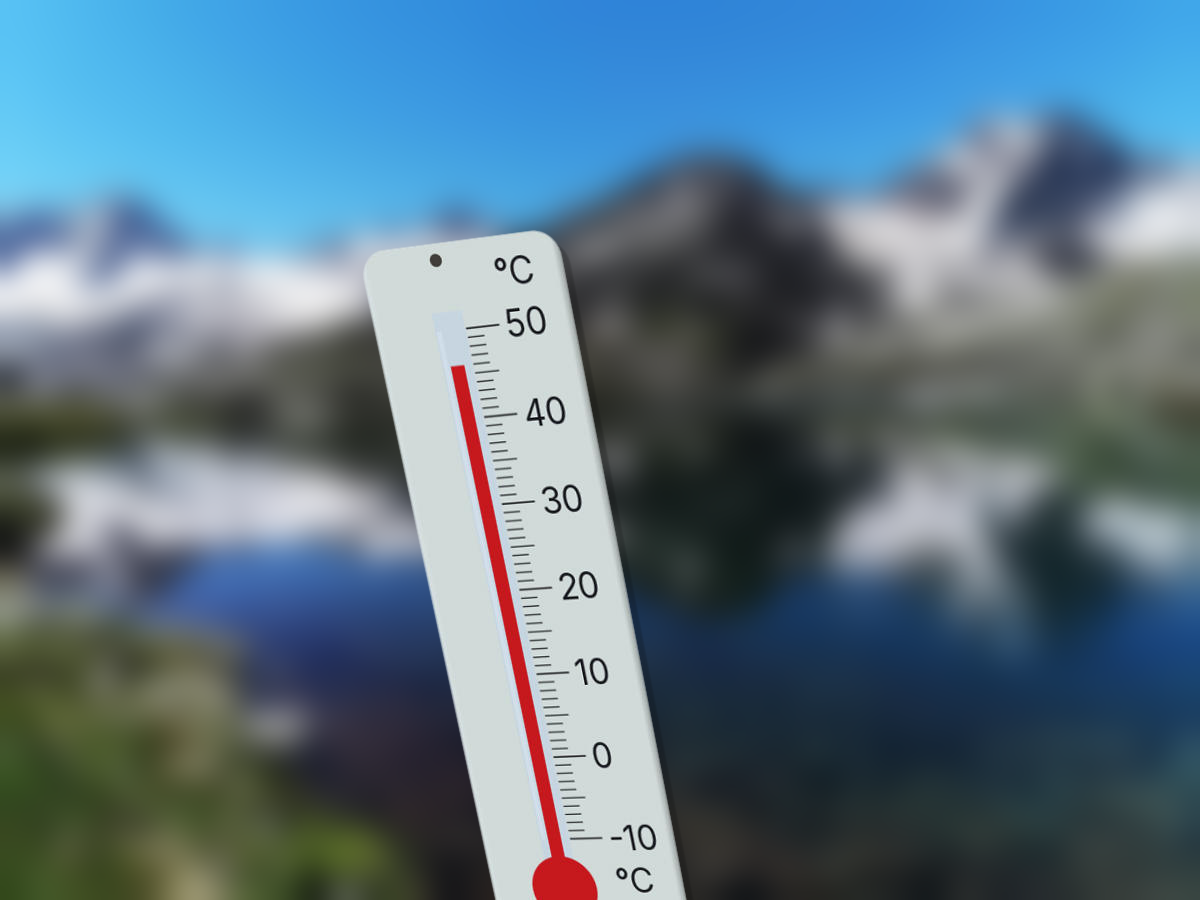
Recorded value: 46; °C
